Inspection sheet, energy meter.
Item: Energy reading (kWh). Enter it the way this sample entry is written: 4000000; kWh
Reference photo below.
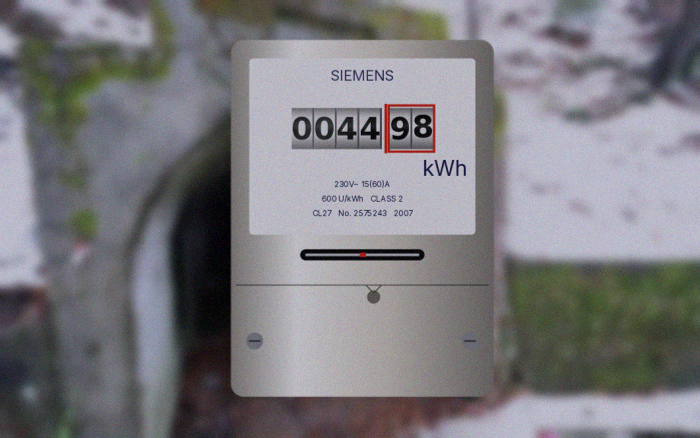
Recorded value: 44.98; kWh
